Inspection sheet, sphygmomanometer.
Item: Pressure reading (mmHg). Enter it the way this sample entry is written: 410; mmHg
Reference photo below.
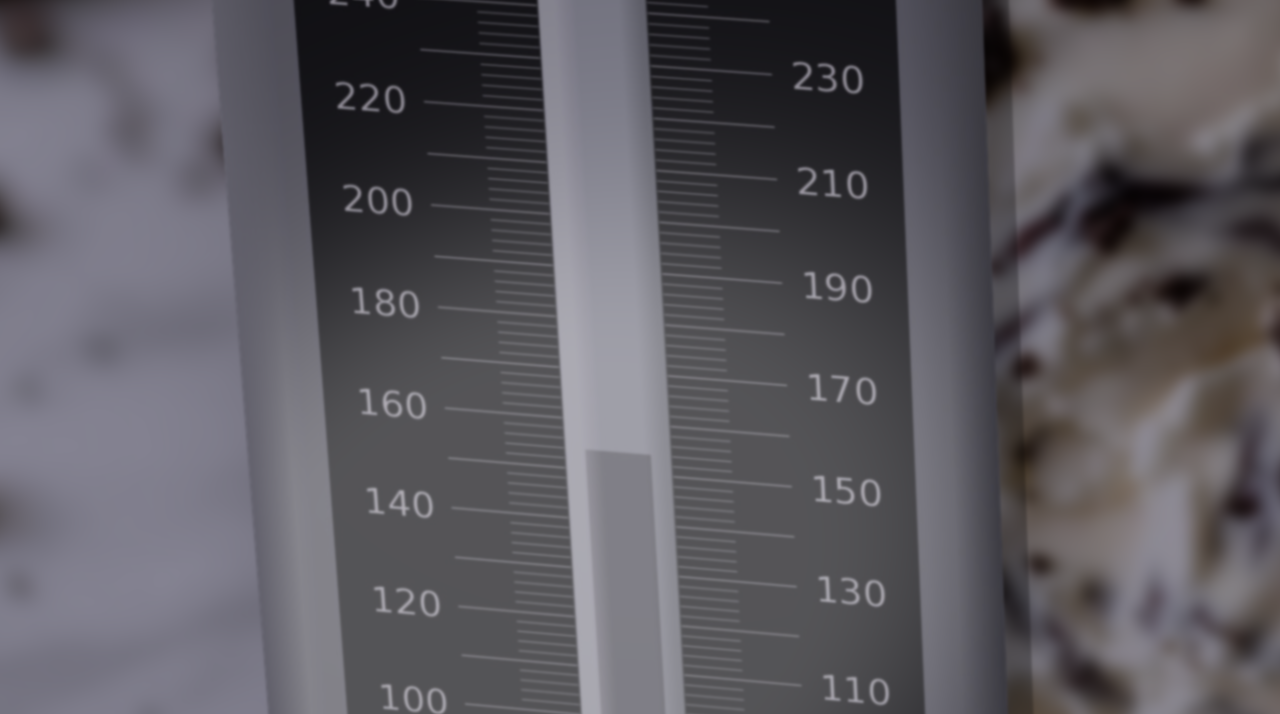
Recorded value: 154; mmHg
